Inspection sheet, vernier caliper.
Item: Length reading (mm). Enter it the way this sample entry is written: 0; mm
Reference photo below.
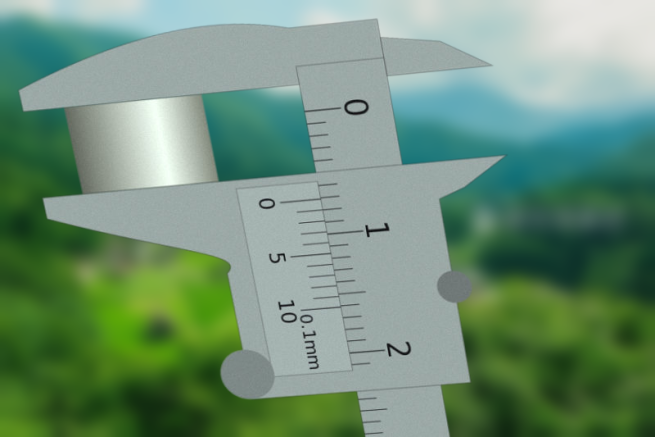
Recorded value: 7.1; mm
